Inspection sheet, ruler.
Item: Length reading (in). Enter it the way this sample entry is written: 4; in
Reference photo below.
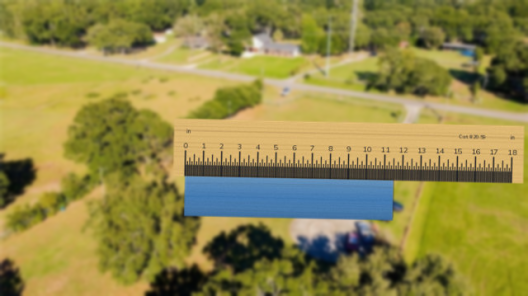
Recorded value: 11.5; in
